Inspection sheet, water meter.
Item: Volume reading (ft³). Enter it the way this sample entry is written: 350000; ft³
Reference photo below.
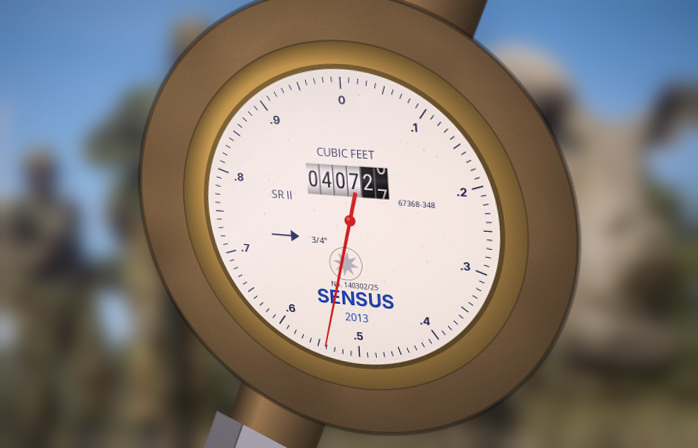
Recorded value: 40726.54; ft³
